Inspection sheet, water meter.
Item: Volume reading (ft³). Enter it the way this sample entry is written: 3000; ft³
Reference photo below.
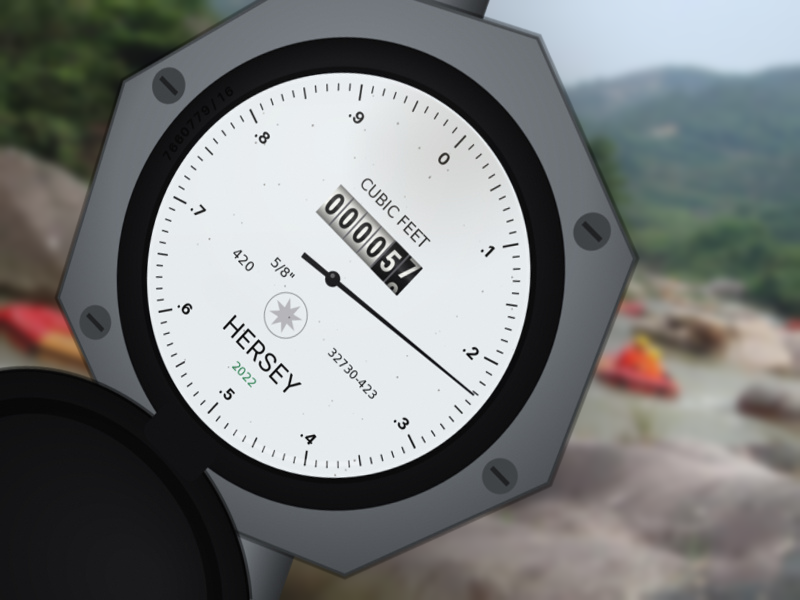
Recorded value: 57.23; ft³
